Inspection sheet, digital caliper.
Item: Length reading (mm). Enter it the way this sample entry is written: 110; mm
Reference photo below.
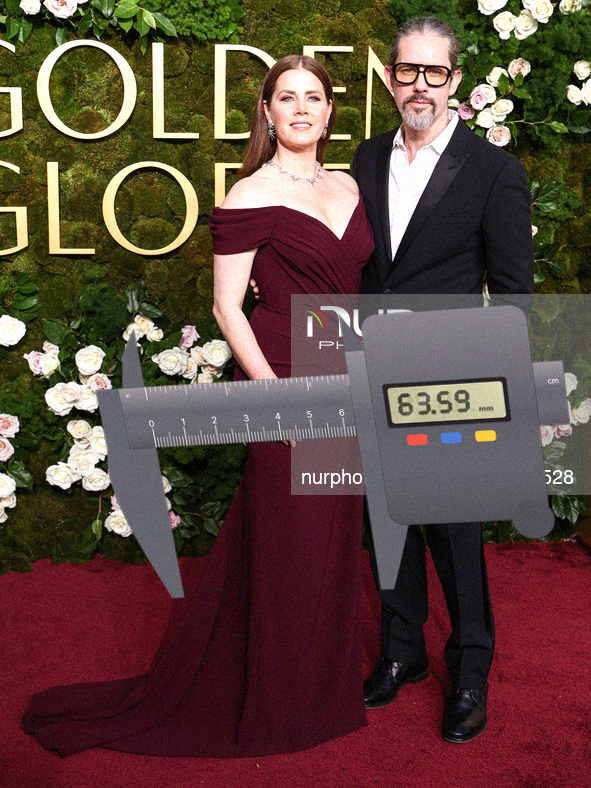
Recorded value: 63.59; mm
